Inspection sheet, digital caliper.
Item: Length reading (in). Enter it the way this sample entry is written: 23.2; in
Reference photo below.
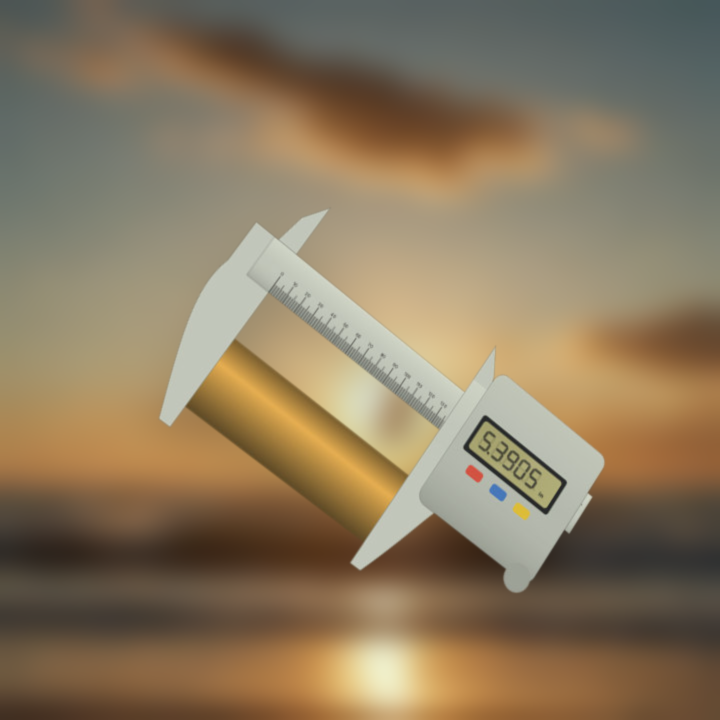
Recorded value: 5.3905; in
